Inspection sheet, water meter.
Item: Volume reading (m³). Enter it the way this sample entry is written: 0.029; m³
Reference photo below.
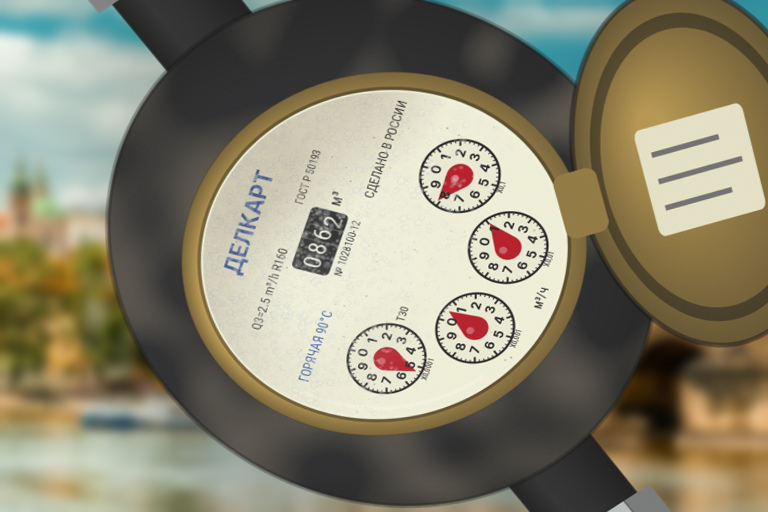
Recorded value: 861.8105; m³
